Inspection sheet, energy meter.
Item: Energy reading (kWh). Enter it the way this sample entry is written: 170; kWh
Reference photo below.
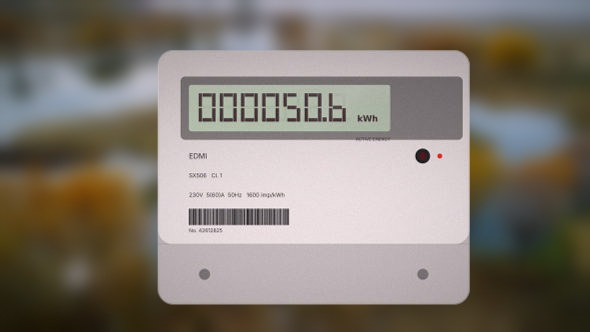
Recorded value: 50.6; kWh
